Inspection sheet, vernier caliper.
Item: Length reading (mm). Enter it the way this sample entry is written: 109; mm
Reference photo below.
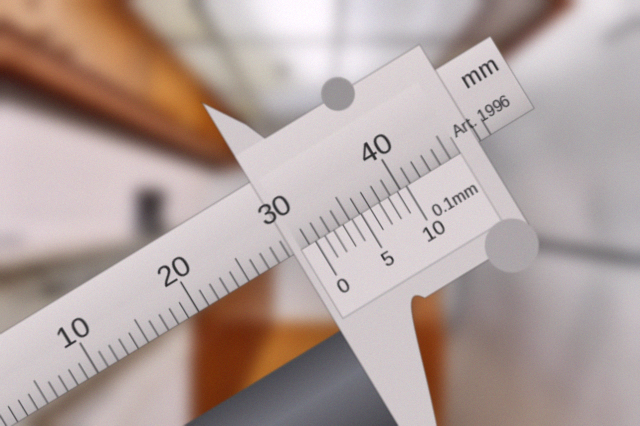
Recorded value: 31.6; mm
